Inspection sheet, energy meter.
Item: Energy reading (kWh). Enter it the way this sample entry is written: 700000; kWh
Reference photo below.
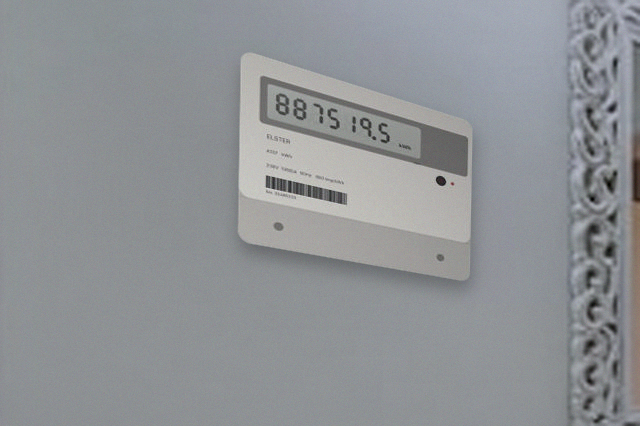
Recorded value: 887519.5; kWh
